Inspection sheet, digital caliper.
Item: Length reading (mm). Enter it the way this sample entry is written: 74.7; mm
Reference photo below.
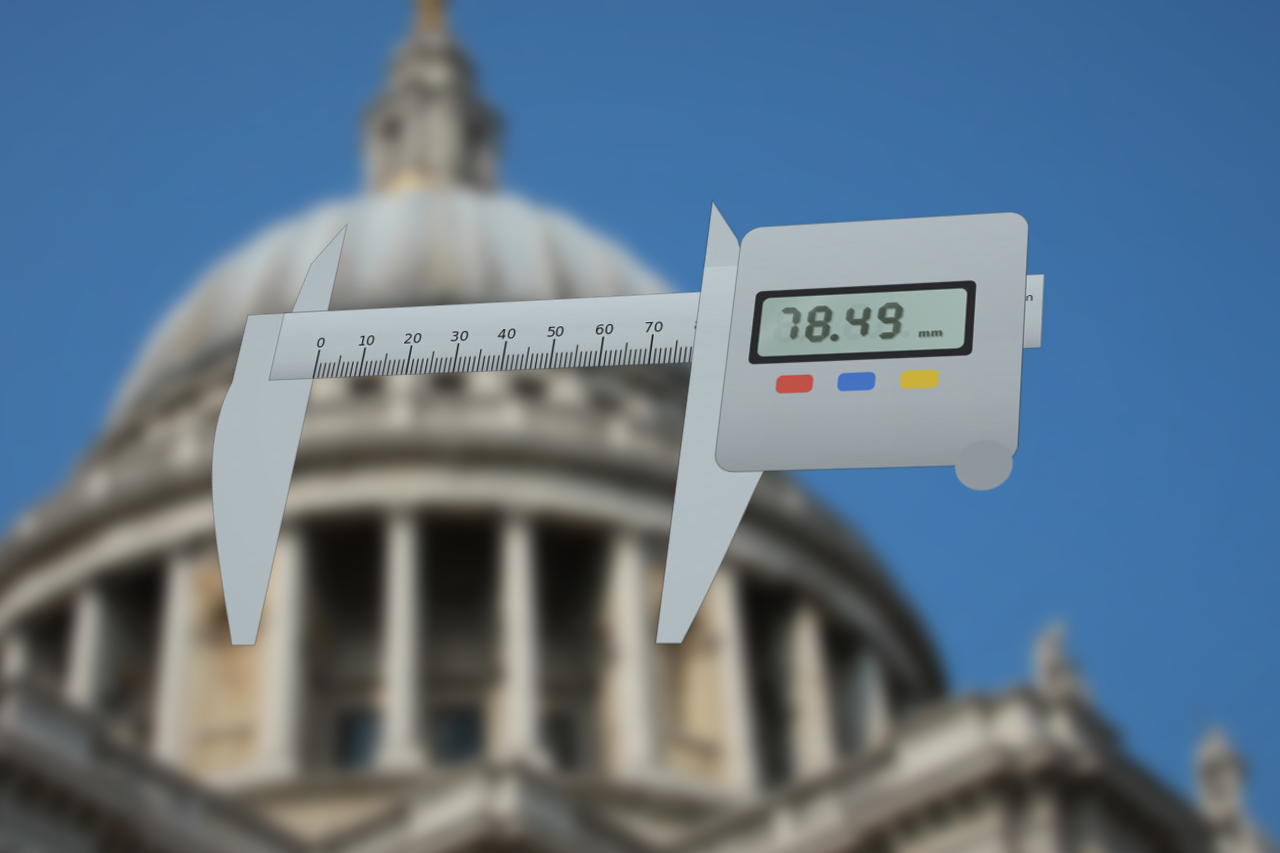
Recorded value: 78.49; mm
